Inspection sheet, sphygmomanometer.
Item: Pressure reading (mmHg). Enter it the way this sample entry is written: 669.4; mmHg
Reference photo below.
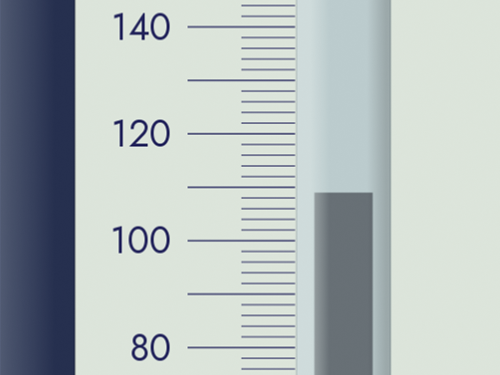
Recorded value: 109; mmHg
